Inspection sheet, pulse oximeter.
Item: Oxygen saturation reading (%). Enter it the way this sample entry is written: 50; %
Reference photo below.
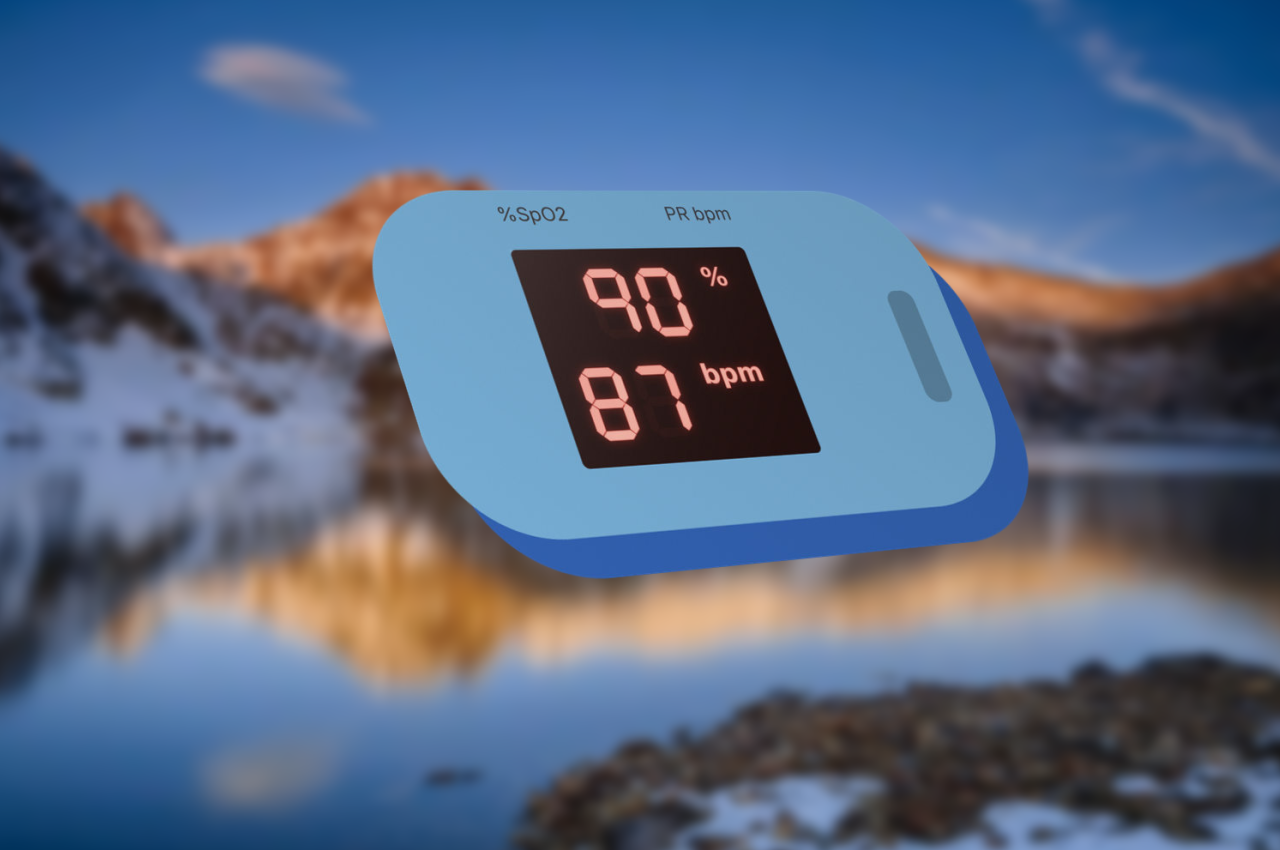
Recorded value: 90; %
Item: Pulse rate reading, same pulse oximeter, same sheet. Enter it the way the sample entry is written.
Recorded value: 87; bpm
